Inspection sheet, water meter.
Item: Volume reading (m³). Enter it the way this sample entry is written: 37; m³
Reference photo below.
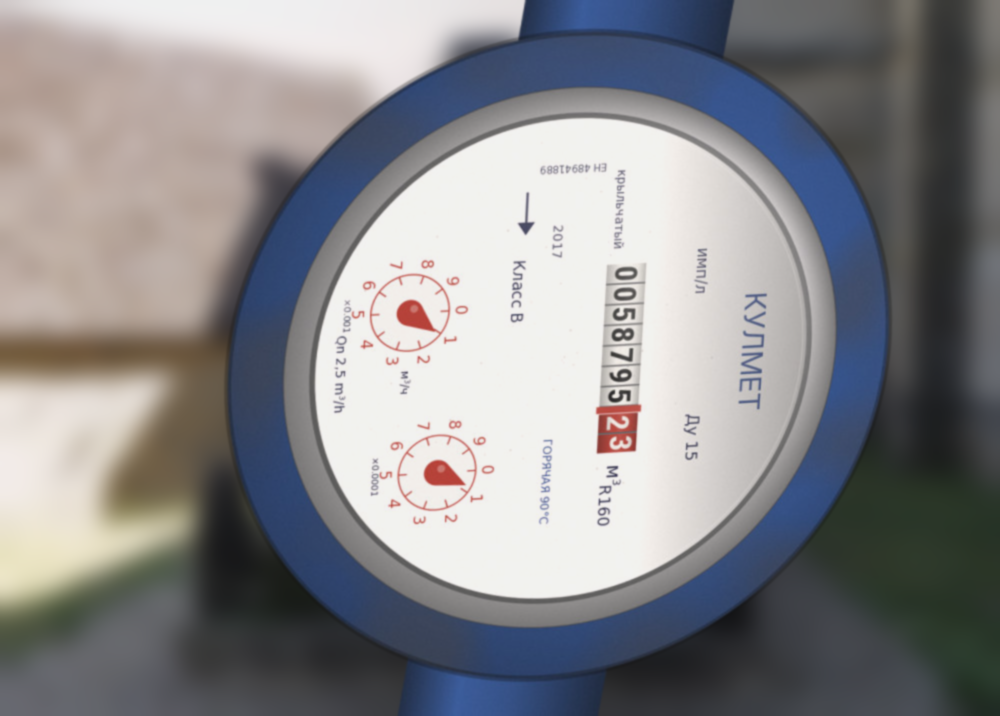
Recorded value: 58795.2310; m³
